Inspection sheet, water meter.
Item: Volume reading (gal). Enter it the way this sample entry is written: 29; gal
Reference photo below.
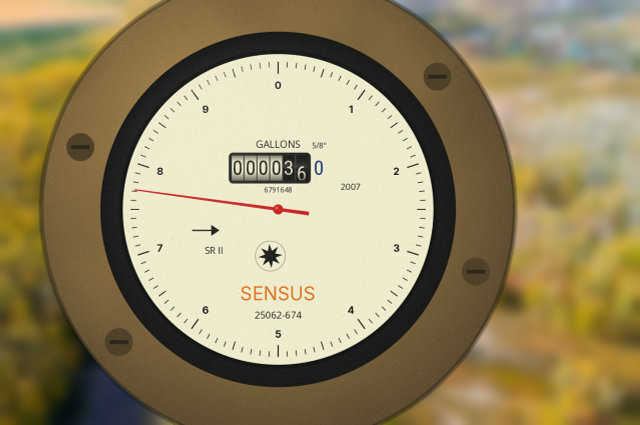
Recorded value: 357.7; gal
